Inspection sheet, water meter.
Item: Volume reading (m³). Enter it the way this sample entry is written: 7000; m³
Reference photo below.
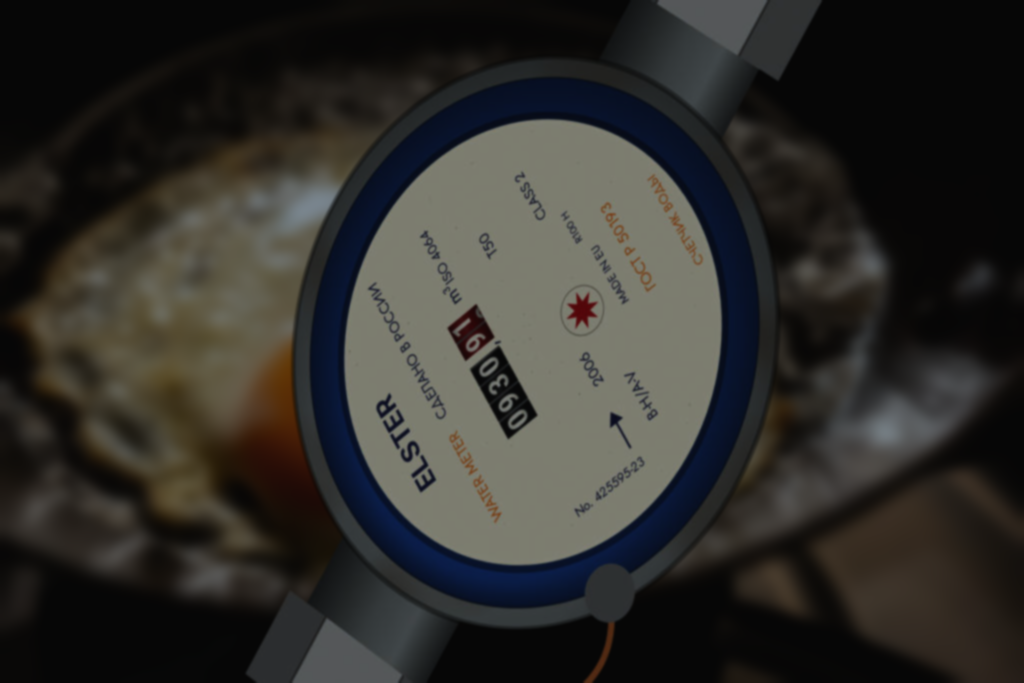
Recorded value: 930.91; m³
